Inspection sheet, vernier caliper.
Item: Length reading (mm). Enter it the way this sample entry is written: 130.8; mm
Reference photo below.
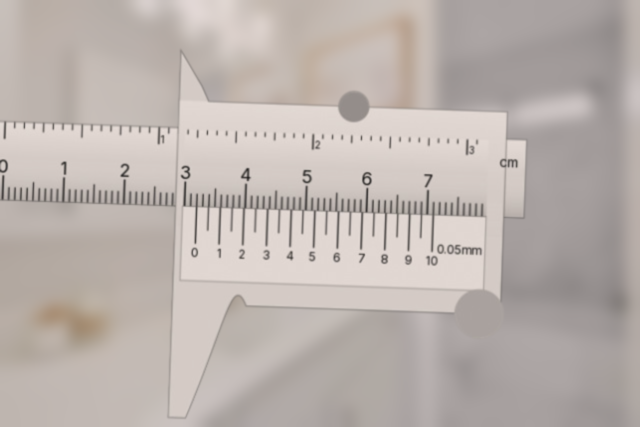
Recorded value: 32.0; mm
